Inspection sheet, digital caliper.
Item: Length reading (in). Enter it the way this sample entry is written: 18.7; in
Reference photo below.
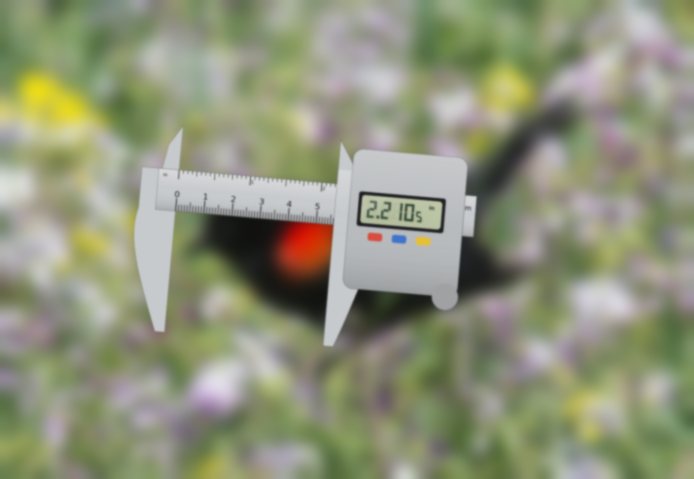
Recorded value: 2.2105; in
